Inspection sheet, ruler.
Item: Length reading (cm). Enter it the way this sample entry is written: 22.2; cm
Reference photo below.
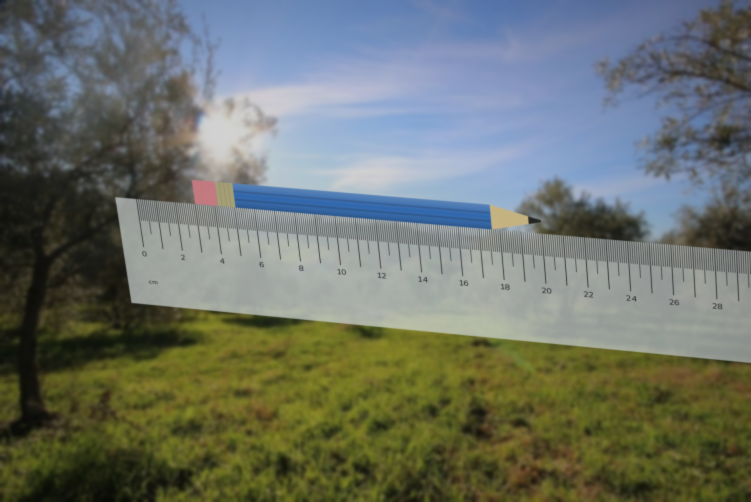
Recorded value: 17; cm
